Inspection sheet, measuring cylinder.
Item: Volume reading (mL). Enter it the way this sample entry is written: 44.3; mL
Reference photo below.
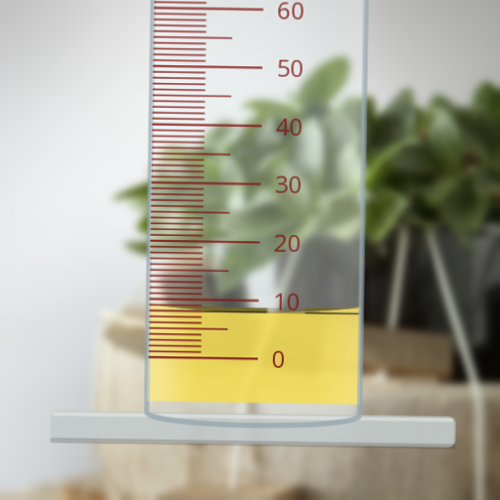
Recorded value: 8; mL
